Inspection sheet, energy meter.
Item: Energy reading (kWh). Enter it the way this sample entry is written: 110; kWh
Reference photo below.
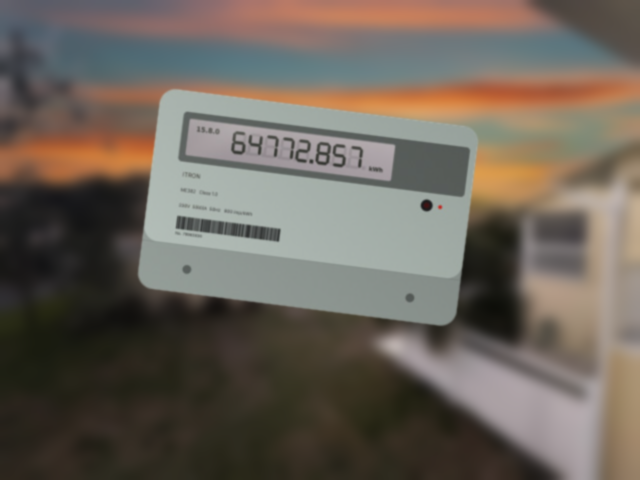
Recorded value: 64772.857; kWh
